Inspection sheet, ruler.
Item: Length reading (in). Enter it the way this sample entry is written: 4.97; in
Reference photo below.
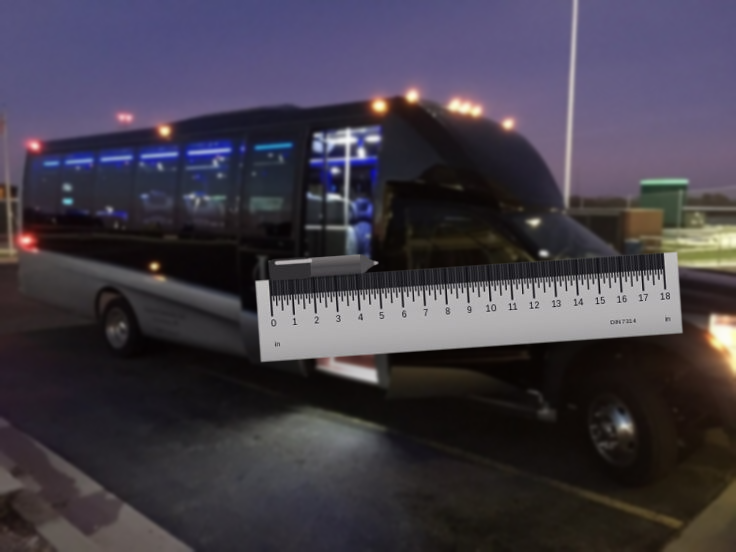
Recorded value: 5; in
